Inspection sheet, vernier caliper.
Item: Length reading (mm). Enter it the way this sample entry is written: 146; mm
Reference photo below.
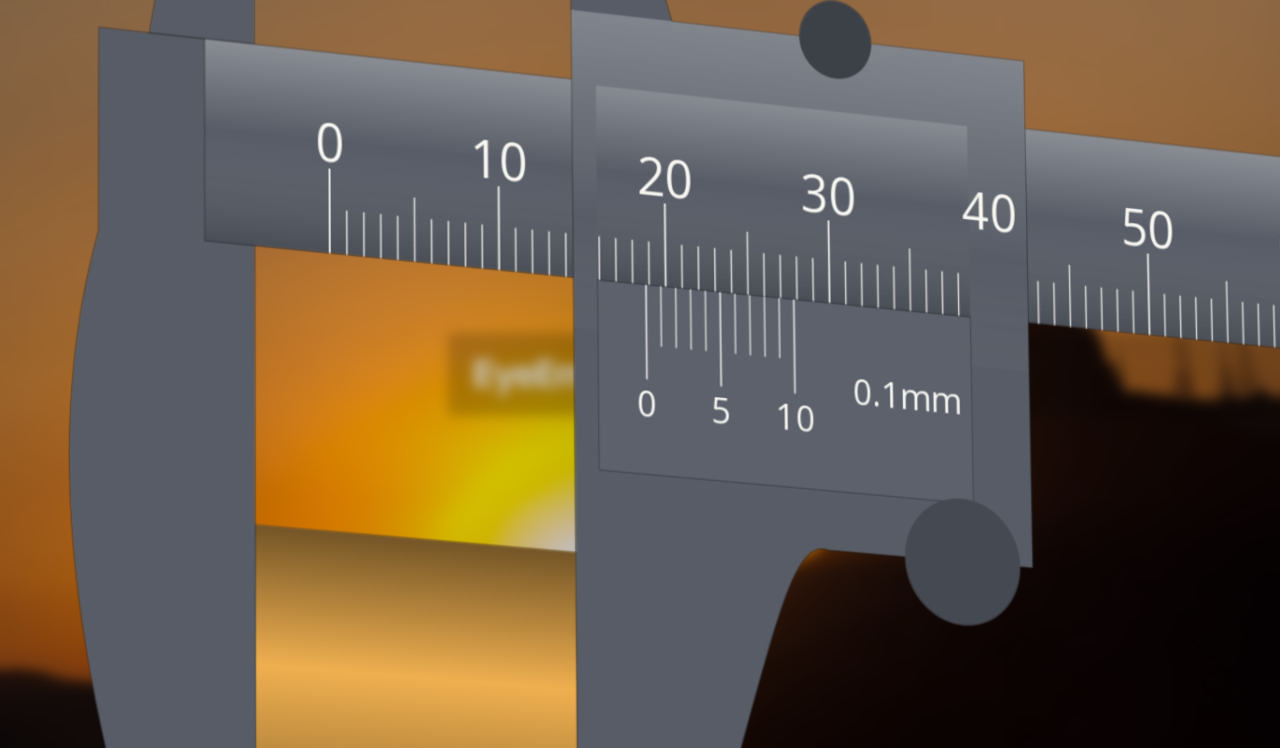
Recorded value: 18.8; mm
